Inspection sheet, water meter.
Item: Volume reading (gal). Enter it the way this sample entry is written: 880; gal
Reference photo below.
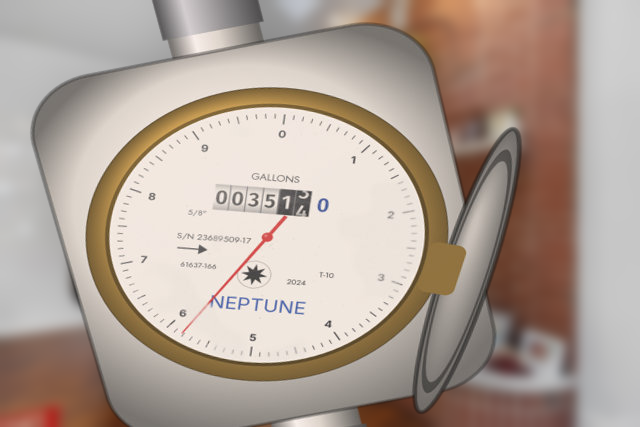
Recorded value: 35135.8; gal
